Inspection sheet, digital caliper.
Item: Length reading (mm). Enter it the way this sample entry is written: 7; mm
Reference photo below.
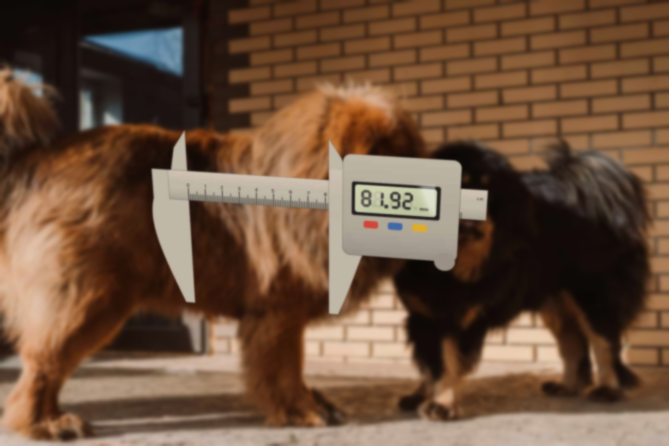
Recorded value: 81.92; mm
